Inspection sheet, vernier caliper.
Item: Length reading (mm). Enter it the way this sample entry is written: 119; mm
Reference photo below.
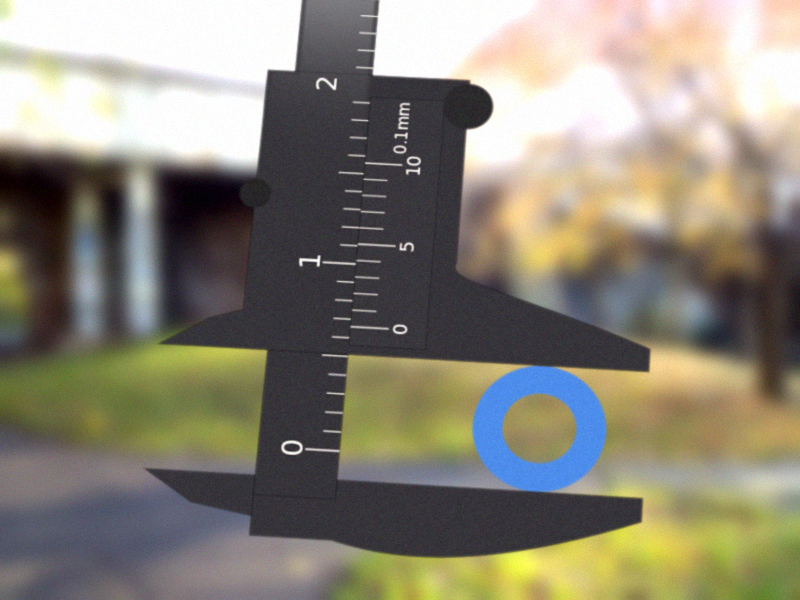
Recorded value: 6.6; mm
